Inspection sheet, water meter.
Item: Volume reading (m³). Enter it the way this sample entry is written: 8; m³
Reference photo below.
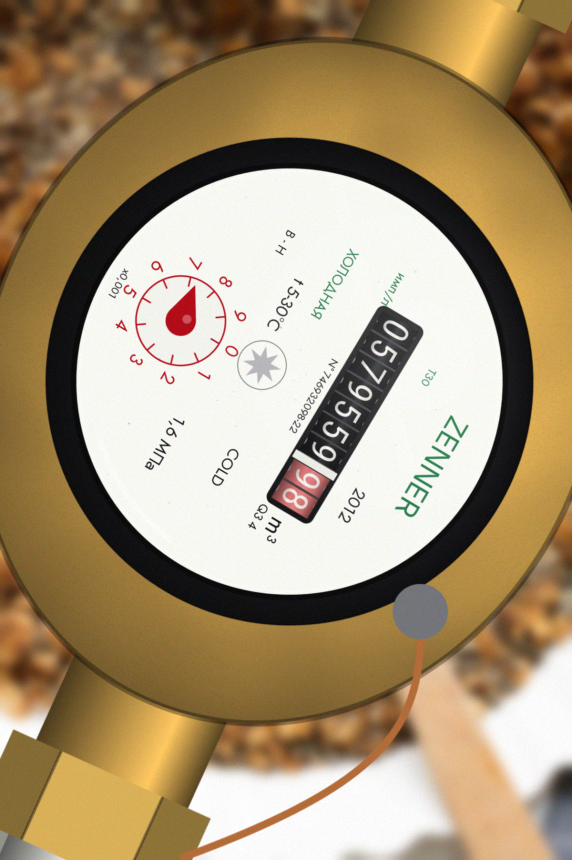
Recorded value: 579559.987; m³
